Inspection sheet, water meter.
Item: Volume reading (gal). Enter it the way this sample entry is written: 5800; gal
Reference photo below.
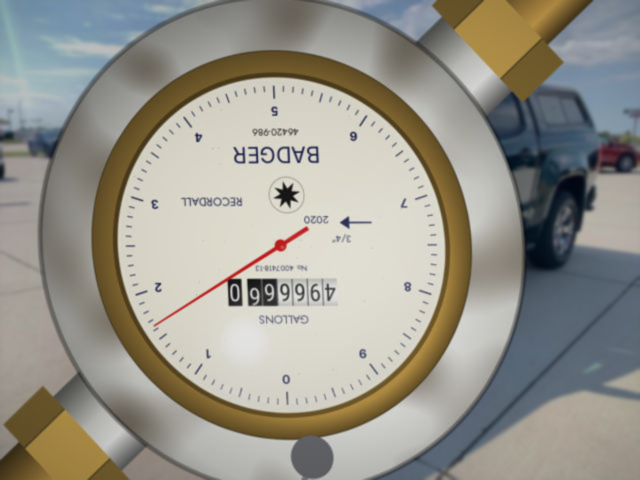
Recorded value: 4966661.6; gal
